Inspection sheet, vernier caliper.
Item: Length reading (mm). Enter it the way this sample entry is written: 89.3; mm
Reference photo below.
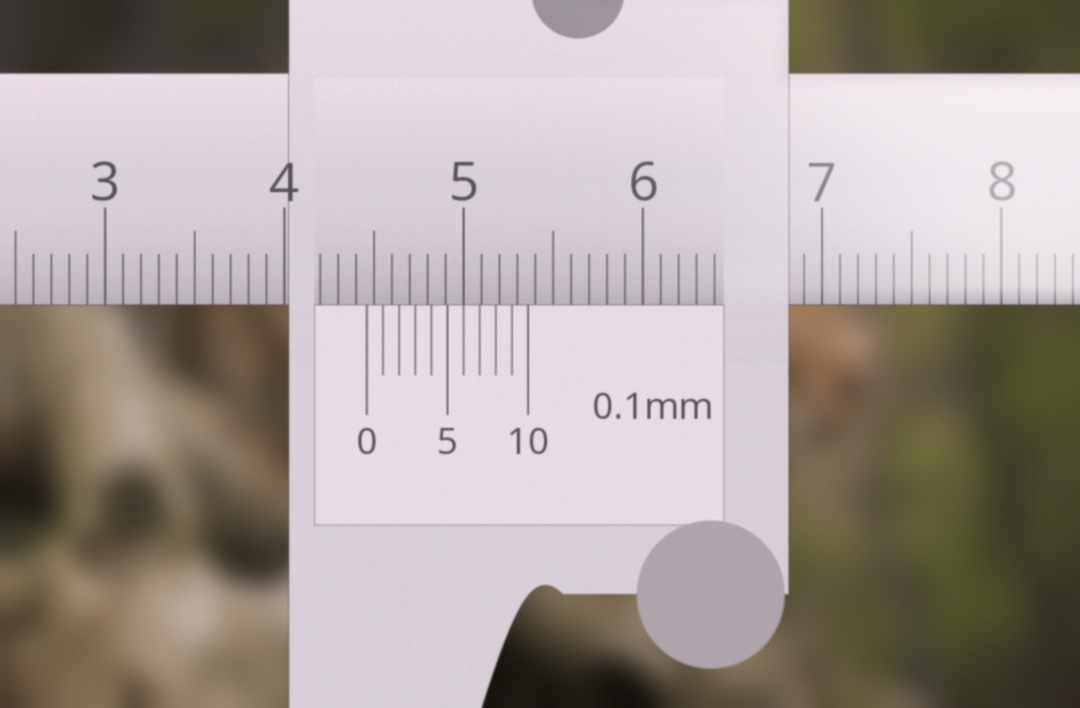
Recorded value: 44.6; mm
